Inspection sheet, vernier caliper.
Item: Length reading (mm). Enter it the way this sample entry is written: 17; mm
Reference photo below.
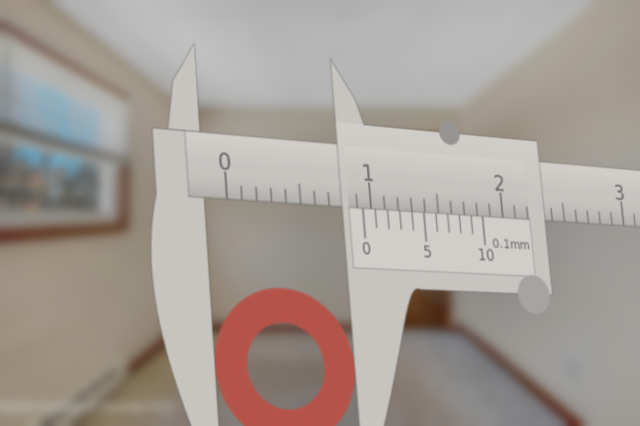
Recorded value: 9.4; mm
